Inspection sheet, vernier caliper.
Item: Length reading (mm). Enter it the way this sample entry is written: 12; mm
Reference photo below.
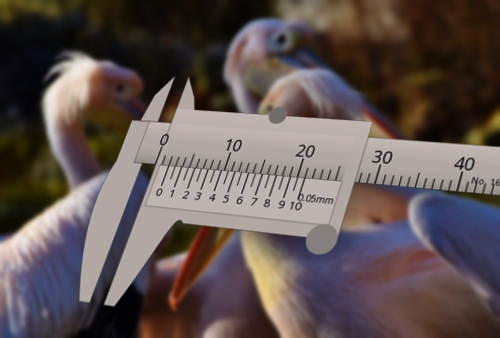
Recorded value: 2.0; mm
